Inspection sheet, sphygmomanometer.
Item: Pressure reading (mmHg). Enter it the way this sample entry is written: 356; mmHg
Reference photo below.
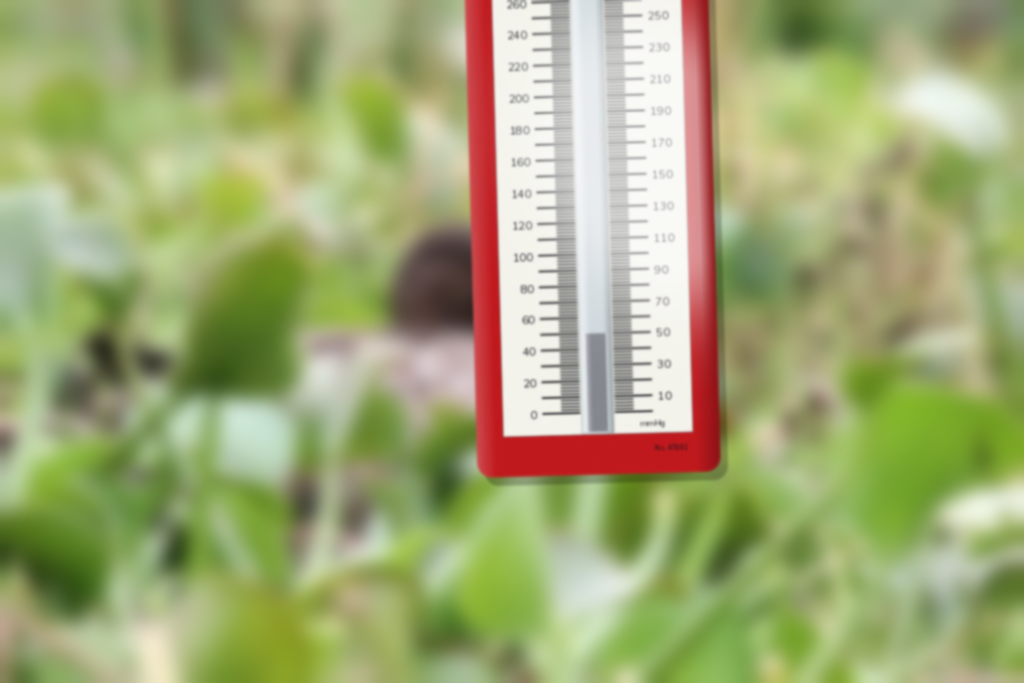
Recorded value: 50; mmHg
